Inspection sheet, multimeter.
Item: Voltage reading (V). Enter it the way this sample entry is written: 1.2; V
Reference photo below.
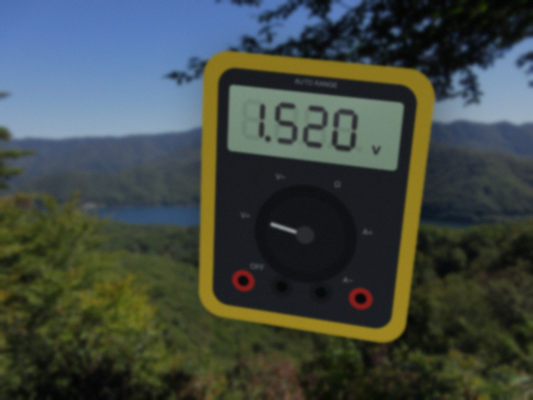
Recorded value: 1.520; V
